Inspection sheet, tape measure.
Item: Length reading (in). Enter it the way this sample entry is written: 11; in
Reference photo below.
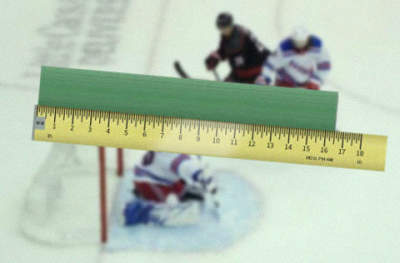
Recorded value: 16.5; in
